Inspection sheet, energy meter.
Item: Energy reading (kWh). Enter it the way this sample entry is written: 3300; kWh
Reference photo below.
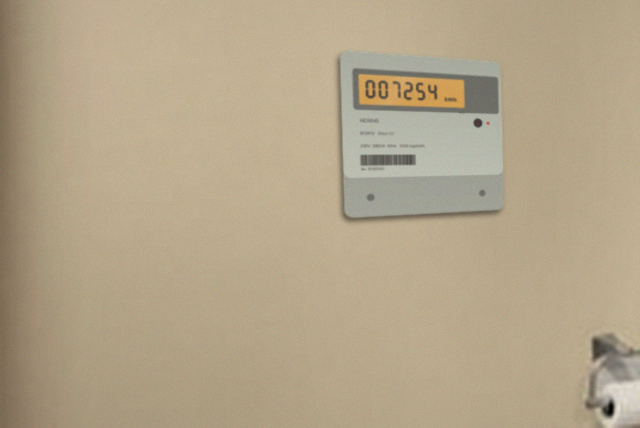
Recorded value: 7254; kWh
